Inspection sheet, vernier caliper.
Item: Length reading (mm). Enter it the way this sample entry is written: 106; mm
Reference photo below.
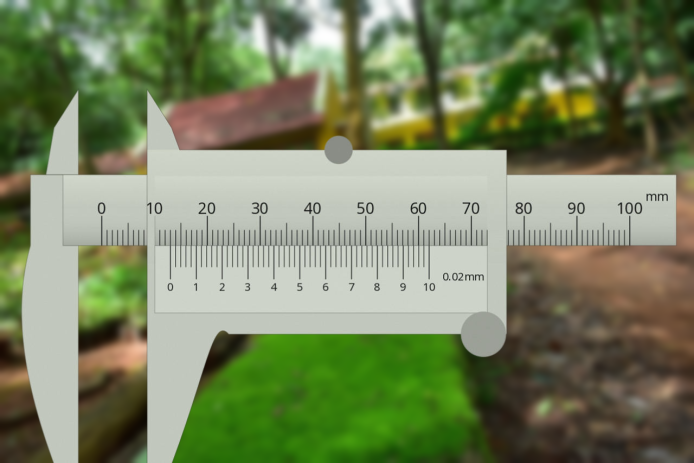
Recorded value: 13.0; mm
